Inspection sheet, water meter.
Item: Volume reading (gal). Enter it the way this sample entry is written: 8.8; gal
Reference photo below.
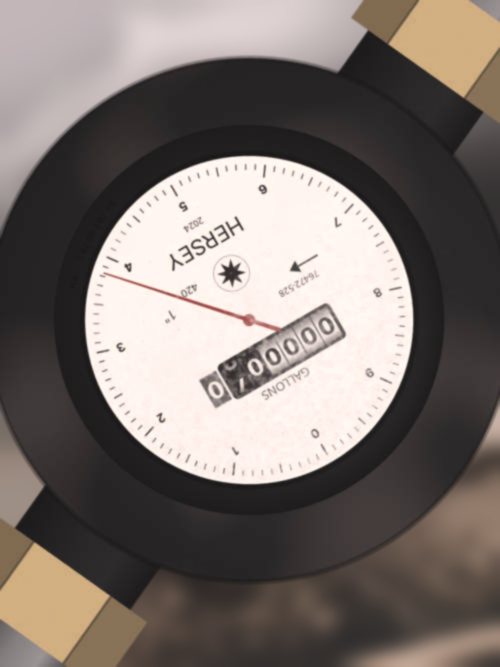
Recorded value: 73.8; gal
